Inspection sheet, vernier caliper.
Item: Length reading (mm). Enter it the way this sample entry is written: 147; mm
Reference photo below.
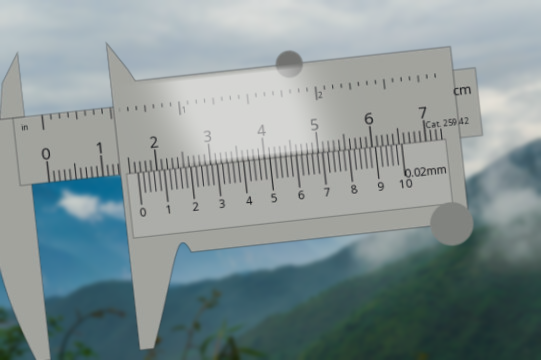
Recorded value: 16.5; mm
